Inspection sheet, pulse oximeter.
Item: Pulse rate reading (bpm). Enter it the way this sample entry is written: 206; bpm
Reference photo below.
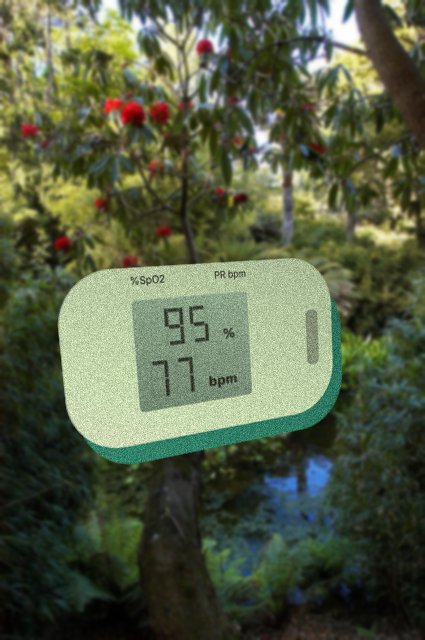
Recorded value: 77; bpm
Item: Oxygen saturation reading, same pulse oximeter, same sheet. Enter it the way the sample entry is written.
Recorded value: 95; %
